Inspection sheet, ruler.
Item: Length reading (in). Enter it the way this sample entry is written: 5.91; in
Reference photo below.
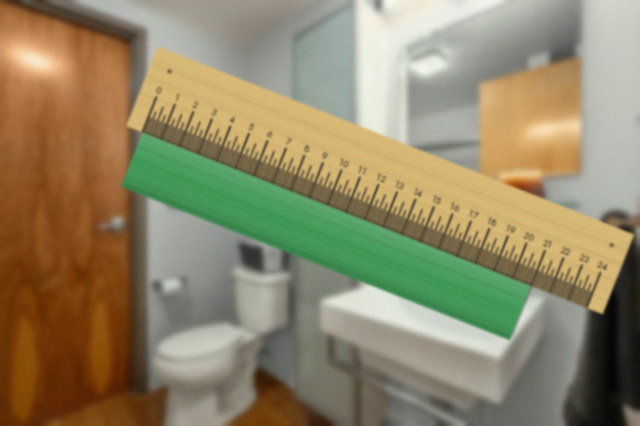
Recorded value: 21; in
